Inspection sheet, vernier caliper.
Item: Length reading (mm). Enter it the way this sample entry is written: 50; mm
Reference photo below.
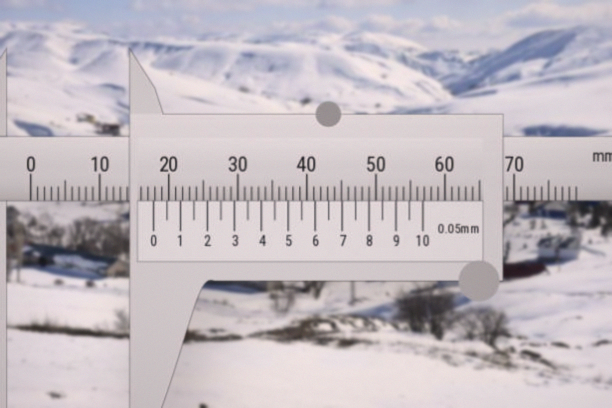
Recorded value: 17.8; mm
